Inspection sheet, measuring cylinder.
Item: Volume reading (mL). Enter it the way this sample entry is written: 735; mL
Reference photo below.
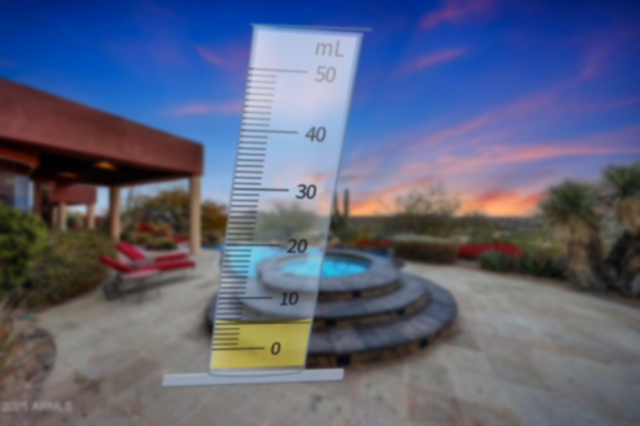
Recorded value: 5; mL
